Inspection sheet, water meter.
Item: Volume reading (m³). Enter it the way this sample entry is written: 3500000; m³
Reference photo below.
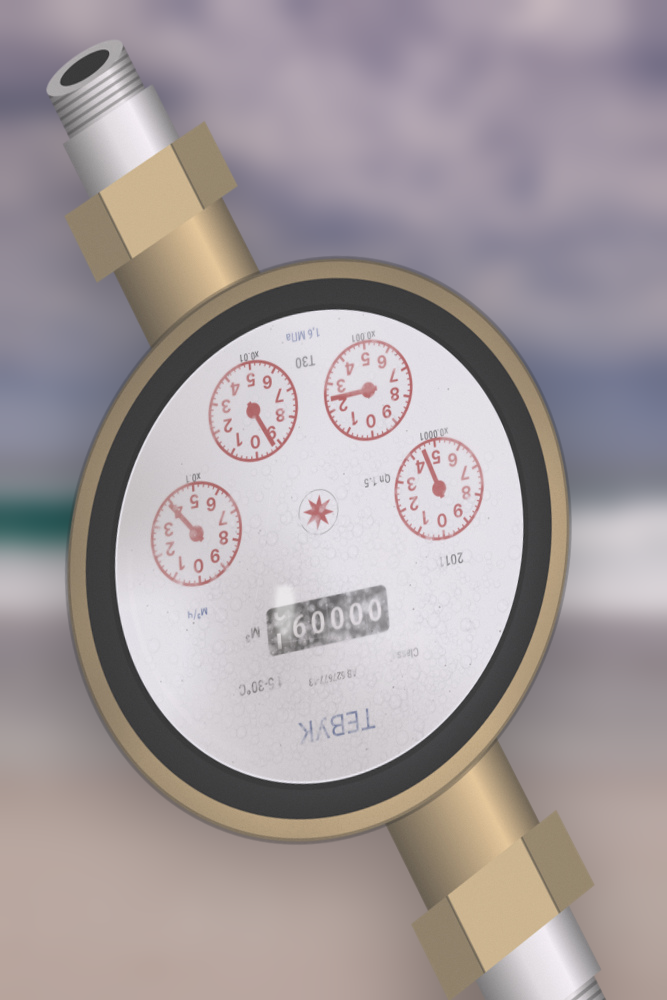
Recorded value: 91.3924; m³
